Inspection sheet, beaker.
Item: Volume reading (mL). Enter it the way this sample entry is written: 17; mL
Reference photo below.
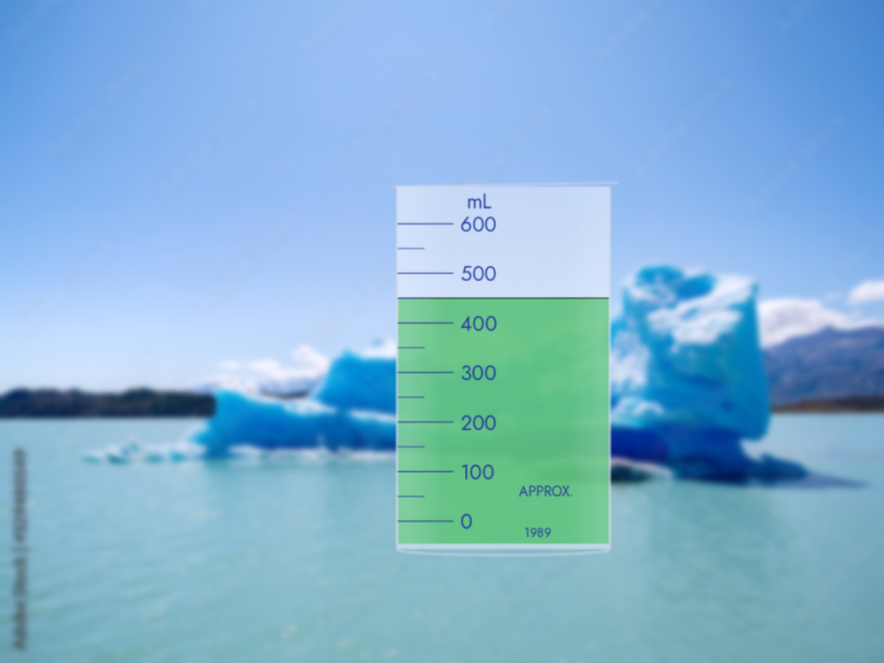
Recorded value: 450; mL
